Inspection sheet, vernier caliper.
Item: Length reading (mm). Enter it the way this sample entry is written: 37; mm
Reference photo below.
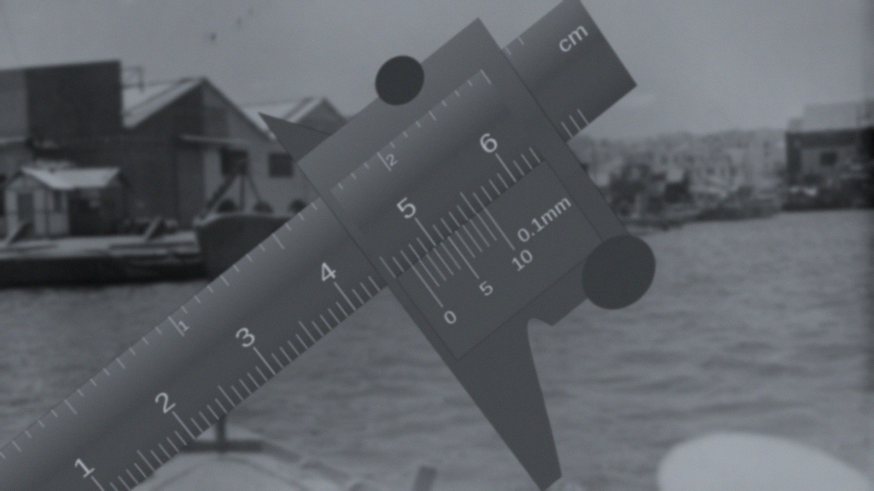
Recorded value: 47.0; mm
